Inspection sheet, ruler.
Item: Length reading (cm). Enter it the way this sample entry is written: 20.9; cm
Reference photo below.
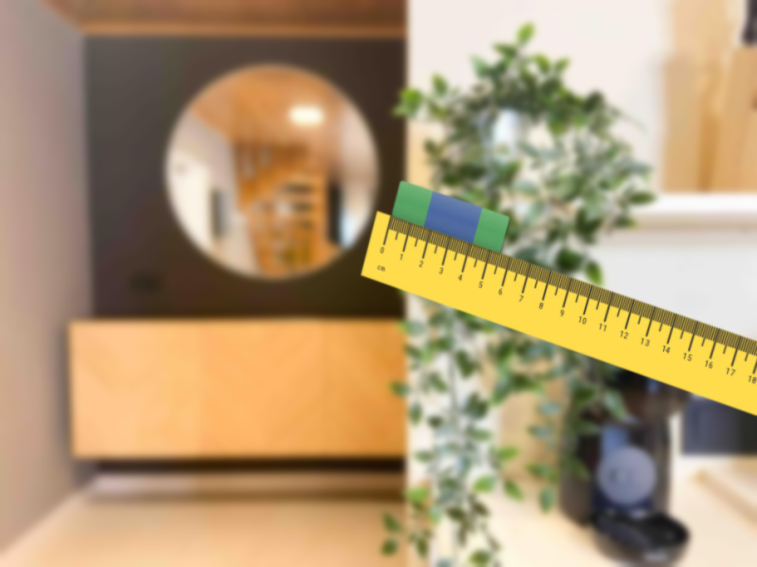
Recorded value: 5.5; cm
